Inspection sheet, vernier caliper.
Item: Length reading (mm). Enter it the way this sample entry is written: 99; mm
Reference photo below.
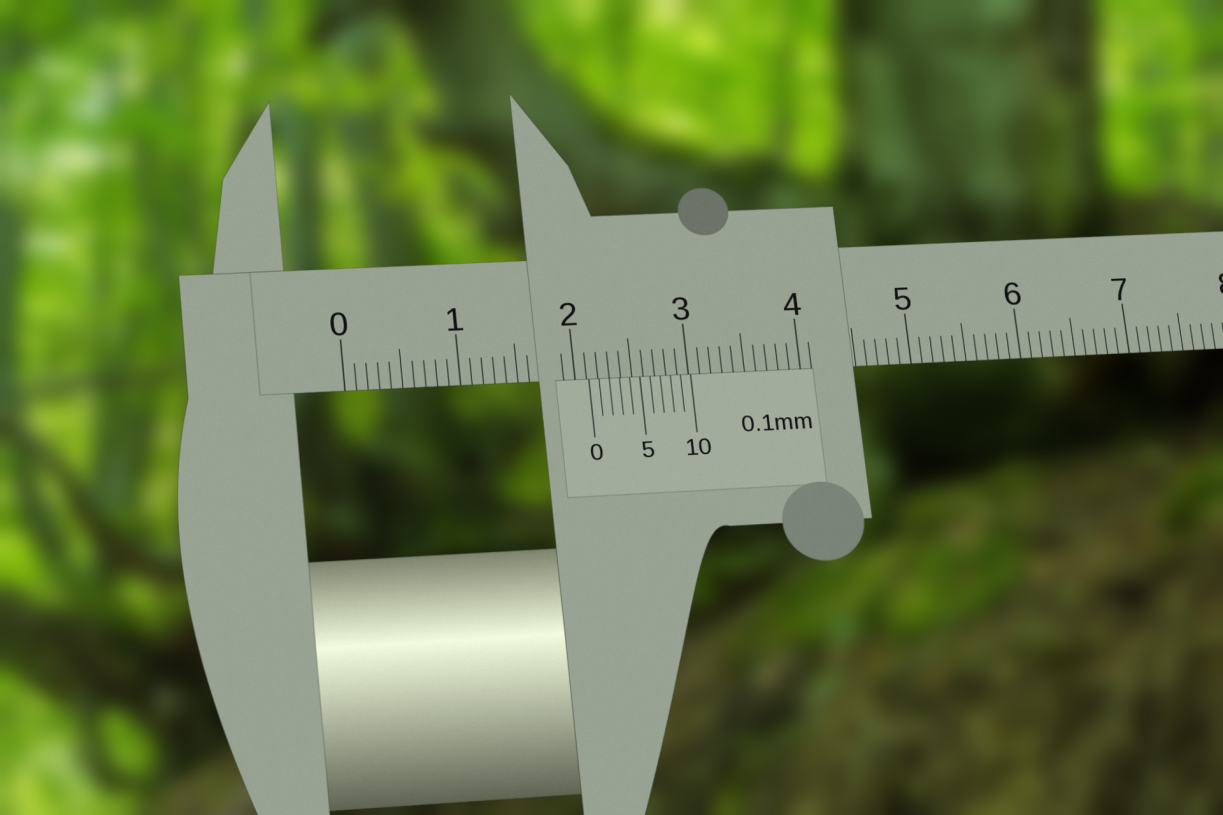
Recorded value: 21.2; mm
